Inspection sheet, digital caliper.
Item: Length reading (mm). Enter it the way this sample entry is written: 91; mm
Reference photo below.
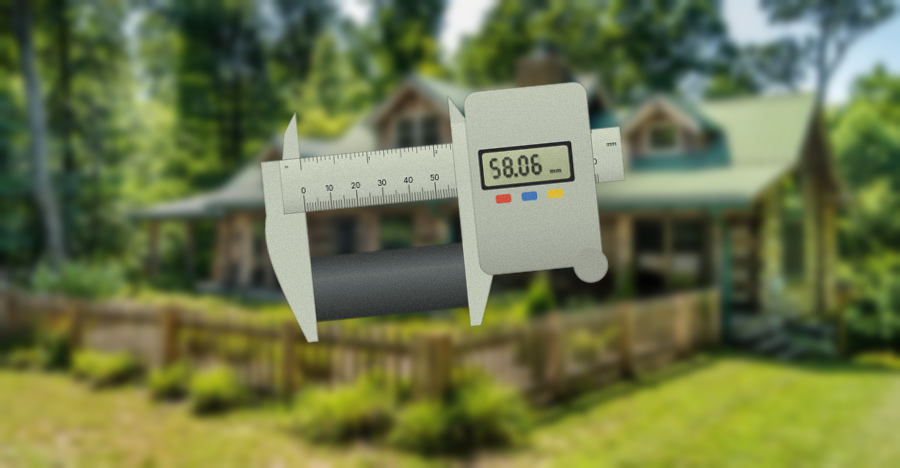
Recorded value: 58.06; mm
